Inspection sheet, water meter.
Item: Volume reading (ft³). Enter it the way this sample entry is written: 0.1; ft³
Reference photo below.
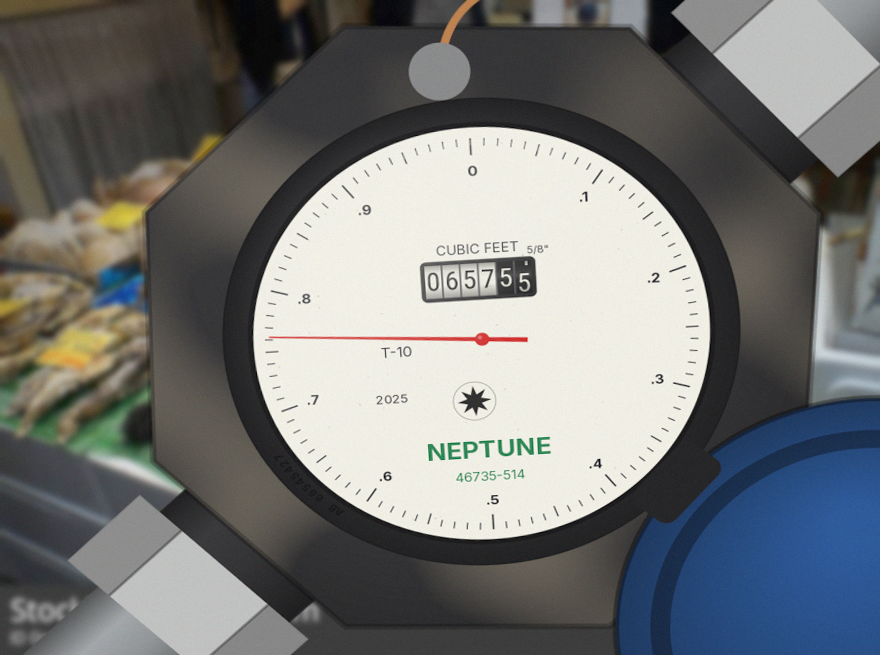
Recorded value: 65754.76; ft³
